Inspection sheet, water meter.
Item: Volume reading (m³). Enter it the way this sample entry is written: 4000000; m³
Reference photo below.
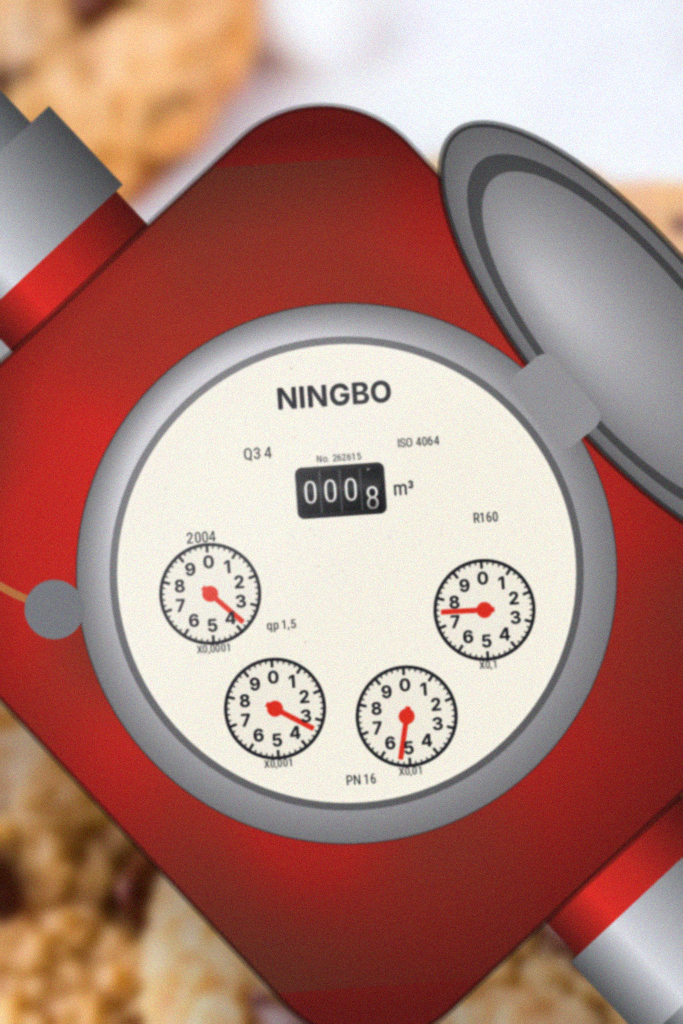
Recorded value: 7.7533; m³
